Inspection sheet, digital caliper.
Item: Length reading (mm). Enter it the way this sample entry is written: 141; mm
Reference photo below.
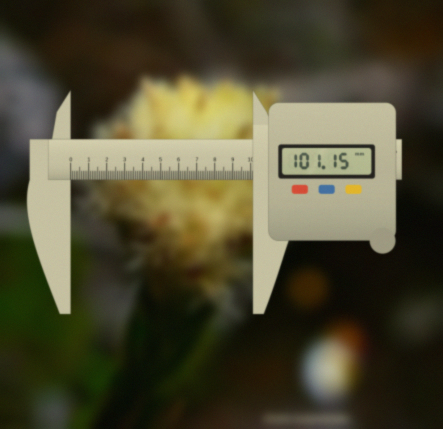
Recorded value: 101.15; mm
